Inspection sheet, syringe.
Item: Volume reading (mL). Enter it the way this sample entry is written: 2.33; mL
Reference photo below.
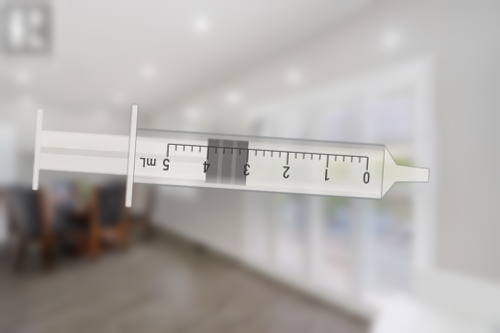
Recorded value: 3; mL
